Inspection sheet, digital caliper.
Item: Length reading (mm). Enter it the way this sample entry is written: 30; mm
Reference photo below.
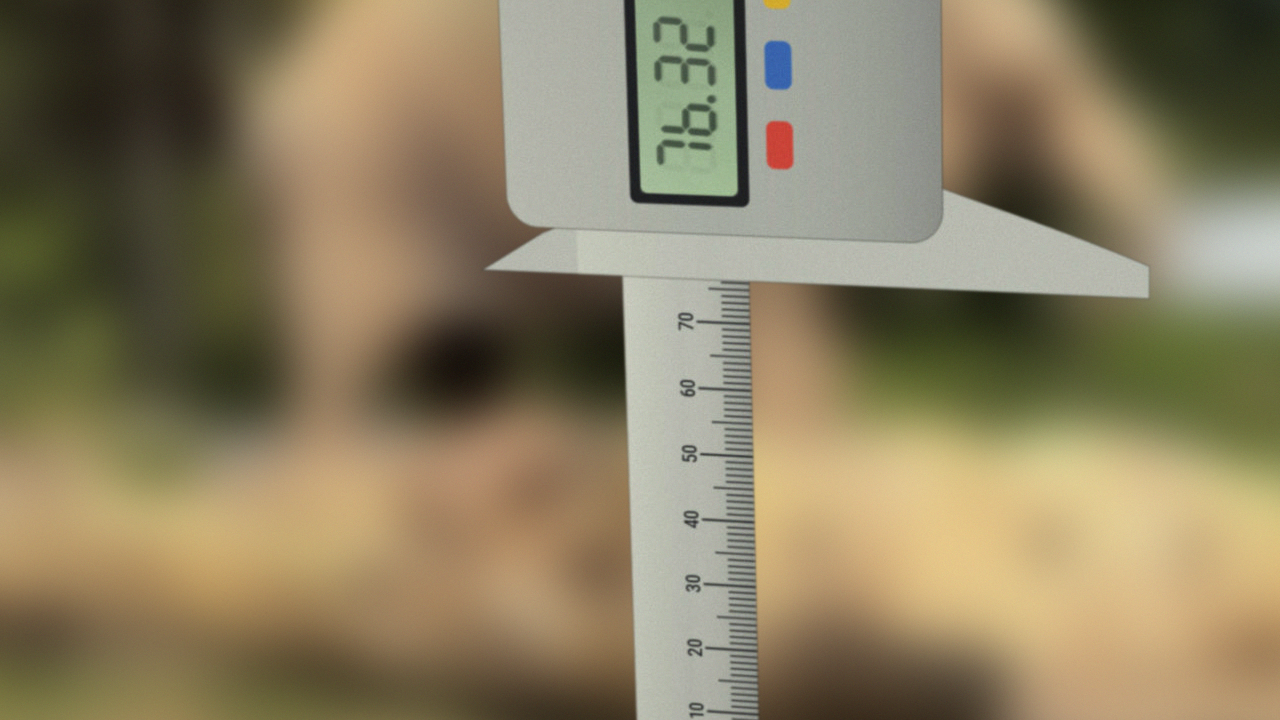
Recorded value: 76.32; mm
